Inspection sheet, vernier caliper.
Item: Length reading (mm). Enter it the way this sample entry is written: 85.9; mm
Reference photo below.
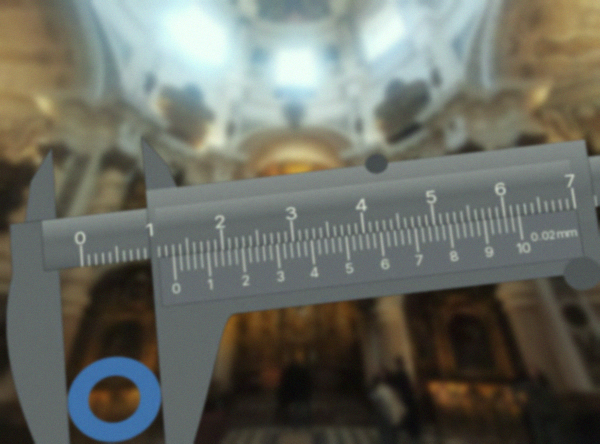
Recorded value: 13.0; mm
